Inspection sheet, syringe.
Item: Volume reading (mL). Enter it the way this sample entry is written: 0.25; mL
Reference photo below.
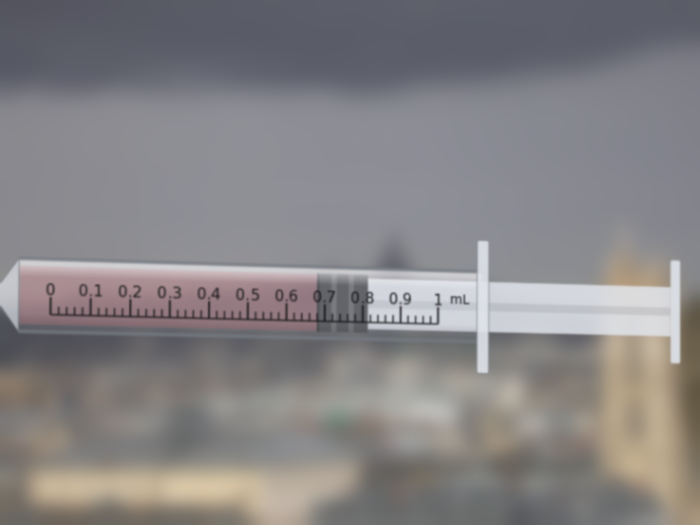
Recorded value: 0.68; mL
